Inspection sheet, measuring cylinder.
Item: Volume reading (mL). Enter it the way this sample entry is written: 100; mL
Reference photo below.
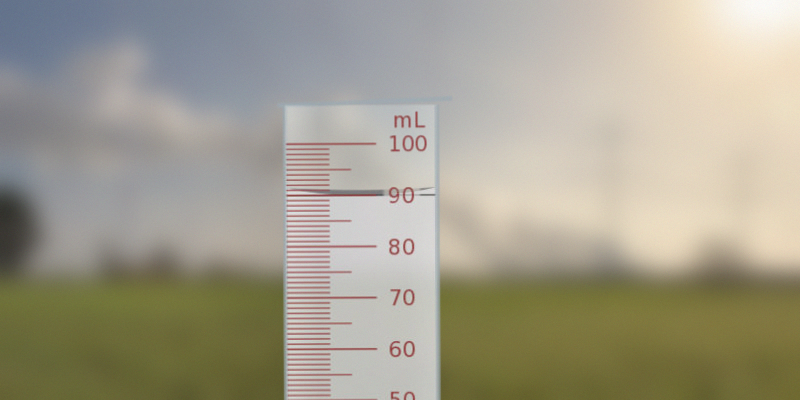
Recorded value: 90; mL
